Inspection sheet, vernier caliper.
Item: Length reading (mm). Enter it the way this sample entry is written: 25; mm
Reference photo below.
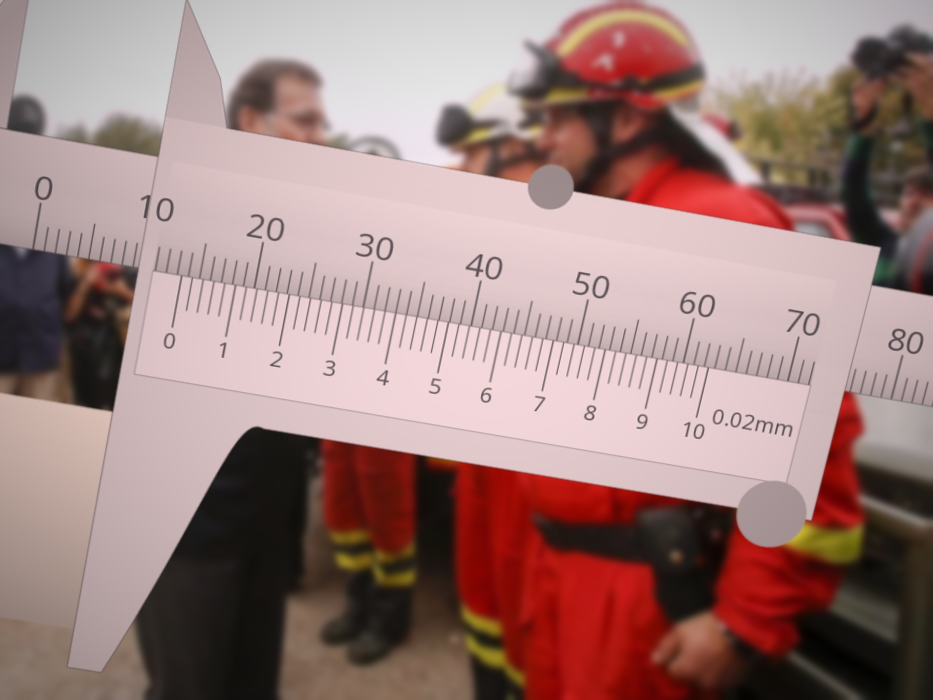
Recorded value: 13.4; mm
